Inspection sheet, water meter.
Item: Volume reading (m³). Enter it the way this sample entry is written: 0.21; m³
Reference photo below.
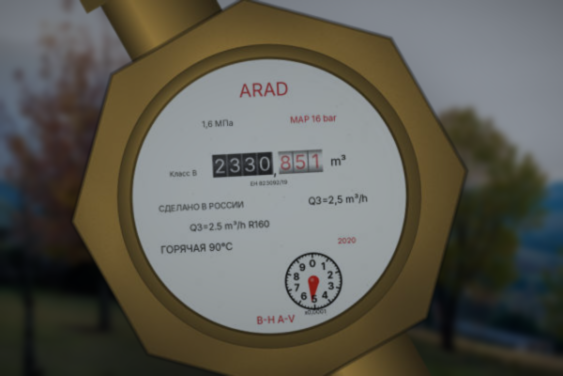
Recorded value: 2330.8515; m³
